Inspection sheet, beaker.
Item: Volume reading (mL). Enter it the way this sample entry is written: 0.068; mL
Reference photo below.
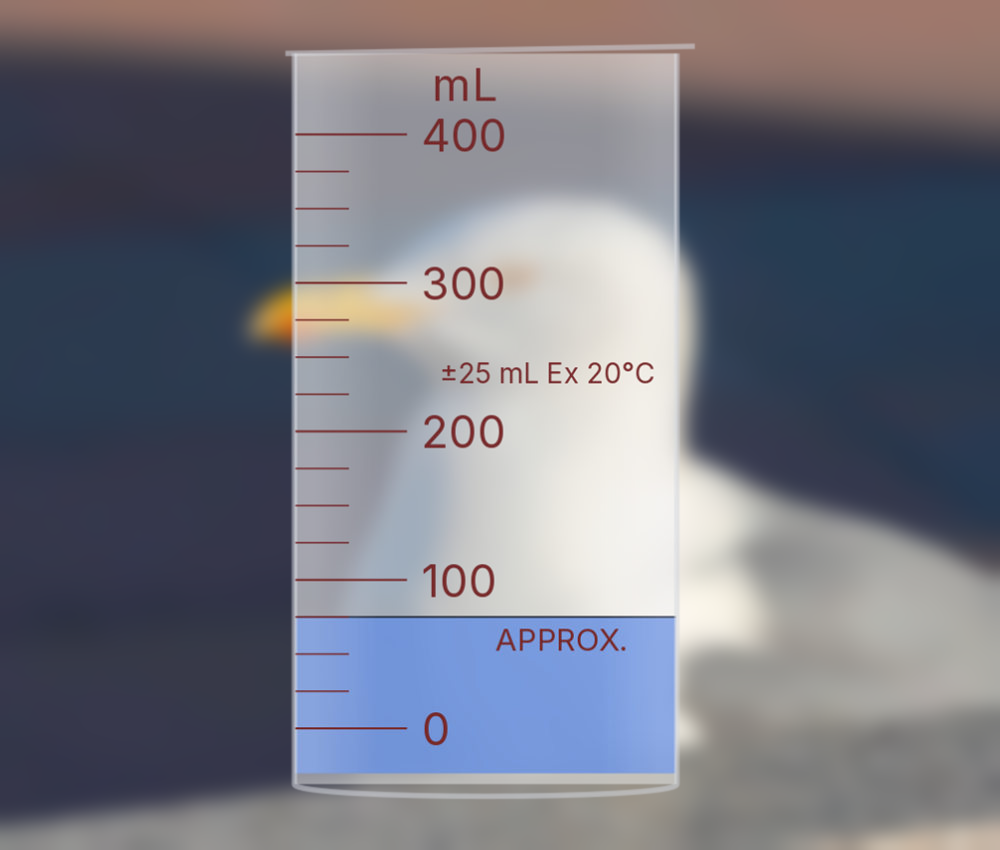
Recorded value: 75; mL
